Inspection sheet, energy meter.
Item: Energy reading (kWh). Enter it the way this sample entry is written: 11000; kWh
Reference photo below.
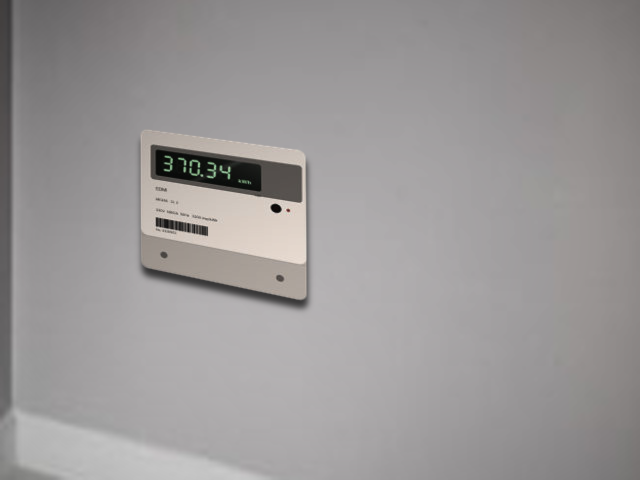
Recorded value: 370.34; kWh
